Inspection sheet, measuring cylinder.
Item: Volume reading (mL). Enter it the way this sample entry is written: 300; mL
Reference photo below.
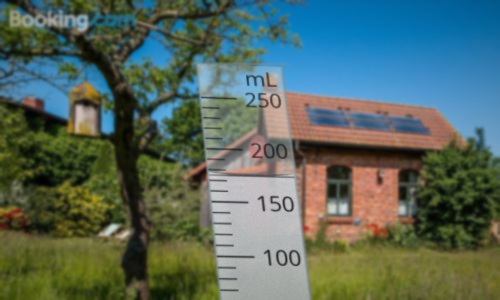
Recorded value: 175; mL
